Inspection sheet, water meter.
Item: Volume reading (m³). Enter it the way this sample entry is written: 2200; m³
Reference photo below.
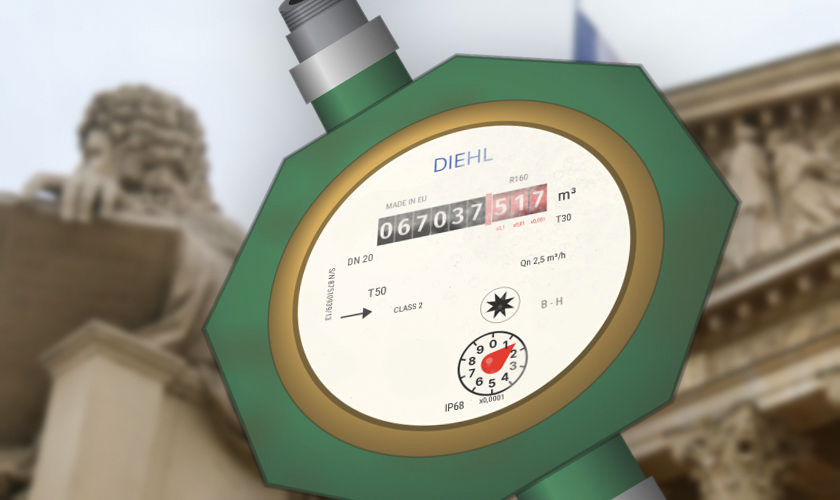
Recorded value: 67037.5171; m³
